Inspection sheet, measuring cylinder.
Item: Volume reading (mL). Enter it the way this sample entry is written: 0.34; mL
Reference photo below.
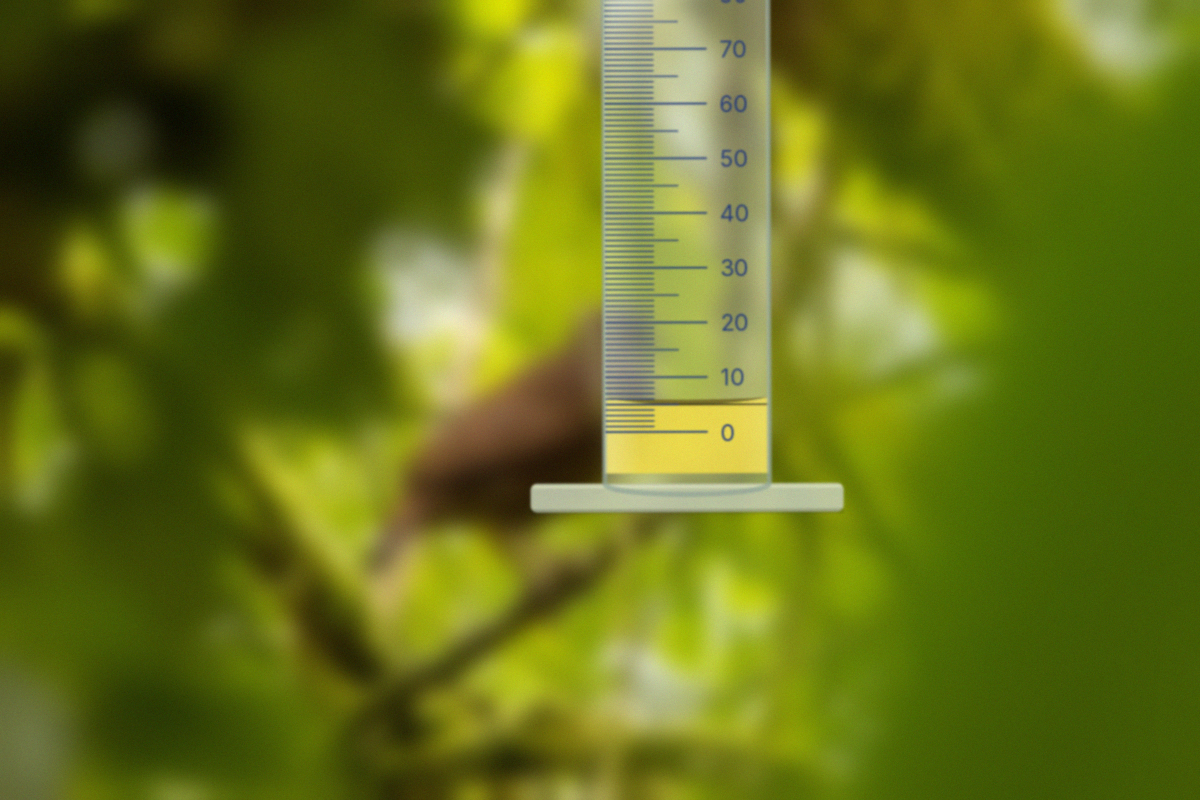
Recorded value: 5; mL
